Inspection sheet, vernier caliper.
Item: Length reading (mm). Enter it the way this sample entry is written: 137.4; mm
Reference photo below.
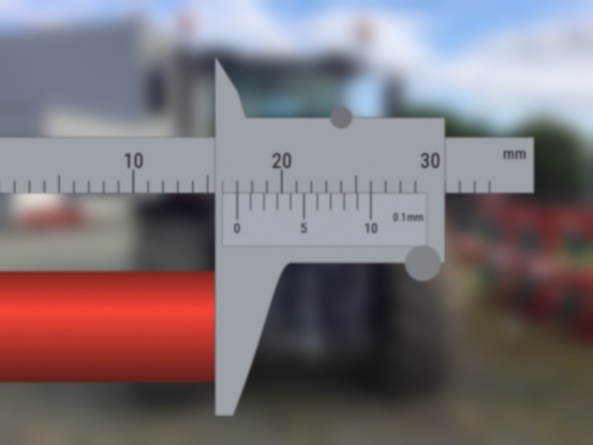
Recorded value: 17.0; mm
